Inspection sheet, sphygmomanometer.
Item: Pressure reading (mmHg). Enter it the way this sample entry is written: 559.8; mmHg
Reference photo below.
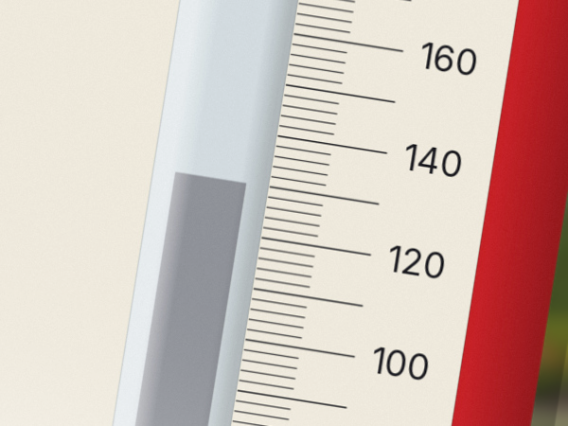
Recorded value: 130; mmHg
